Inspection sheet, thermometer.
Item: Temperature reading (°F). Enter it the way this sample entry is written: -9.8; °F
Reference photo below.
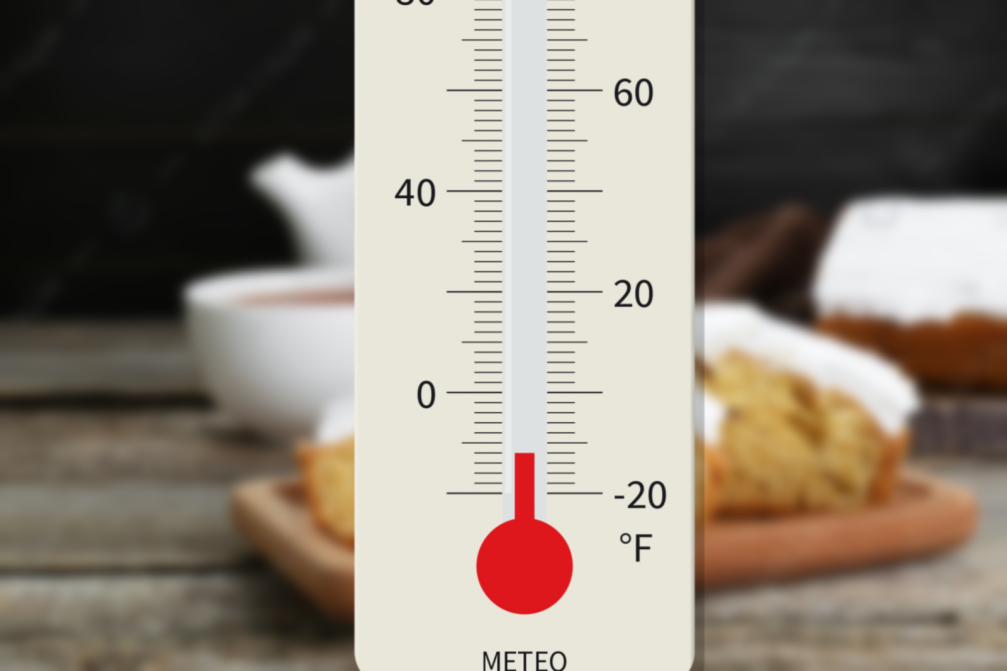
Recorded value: -12; °F
